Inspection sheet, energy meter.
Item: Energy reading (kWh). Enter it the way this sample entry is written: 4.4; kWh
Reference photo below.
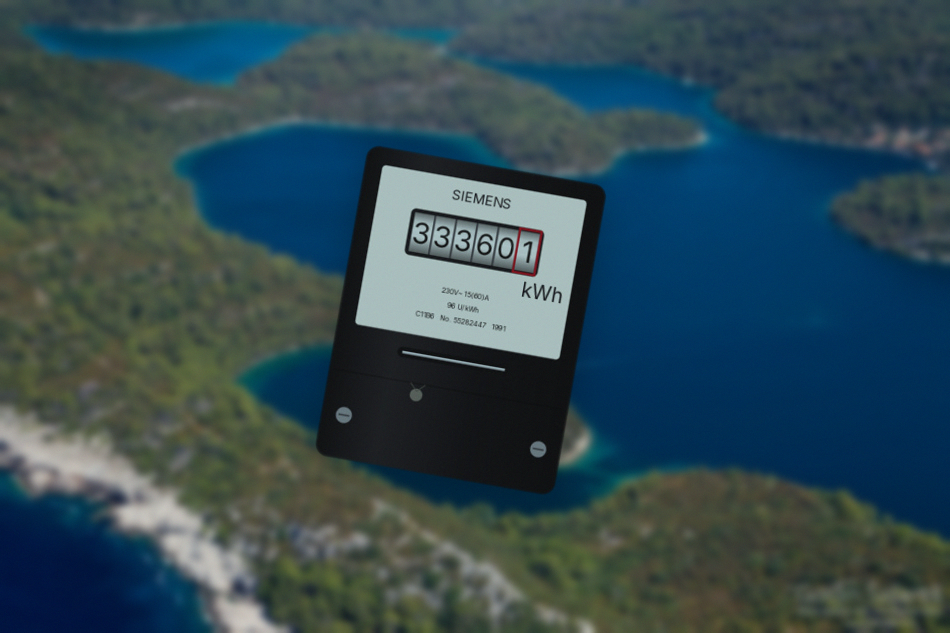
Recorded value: 33360.1; kWh
